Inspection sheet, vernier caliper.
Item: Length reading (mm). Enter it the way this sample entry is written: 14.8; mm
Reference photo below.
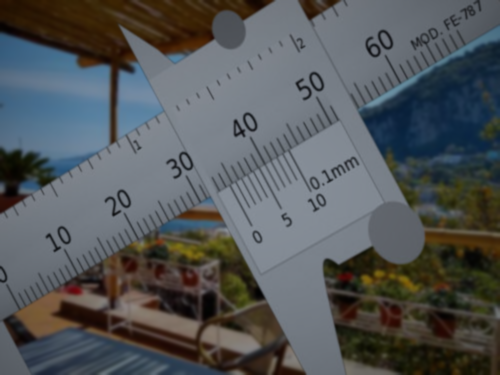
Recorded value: 34.6; mm
